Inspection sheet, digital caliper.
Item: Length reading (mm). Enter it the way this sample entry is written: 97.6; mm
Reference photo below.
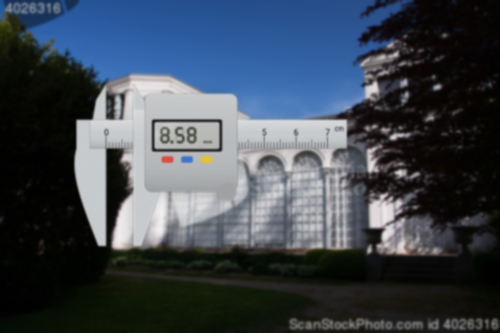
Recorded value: 8.58; mm
